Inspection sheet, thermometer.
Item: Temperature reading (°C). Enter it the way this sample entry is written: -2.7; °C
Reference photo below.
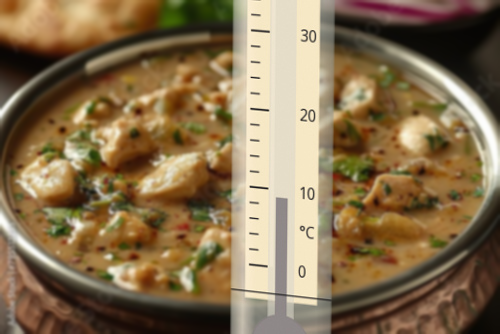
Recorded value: 9; °C
